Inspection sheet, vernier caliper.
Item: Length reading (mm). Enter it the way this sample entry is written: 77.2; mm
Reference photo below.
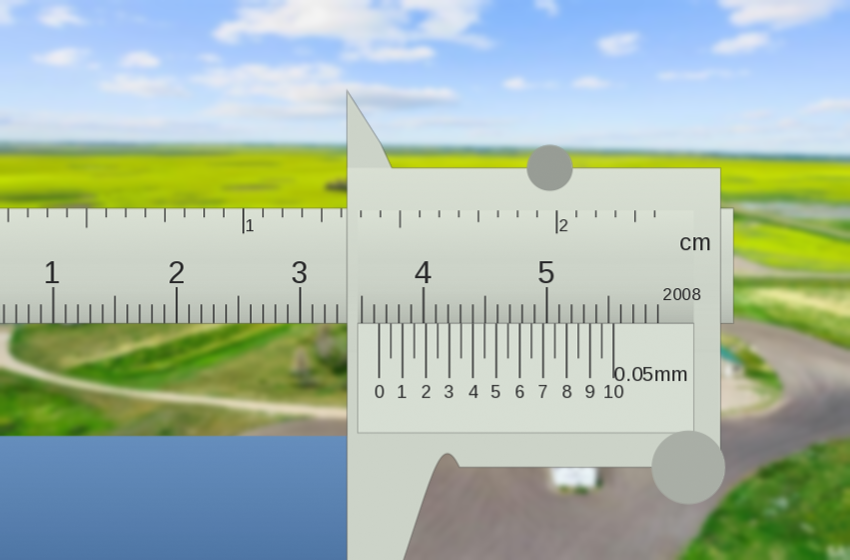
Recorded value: 36.4; mm
